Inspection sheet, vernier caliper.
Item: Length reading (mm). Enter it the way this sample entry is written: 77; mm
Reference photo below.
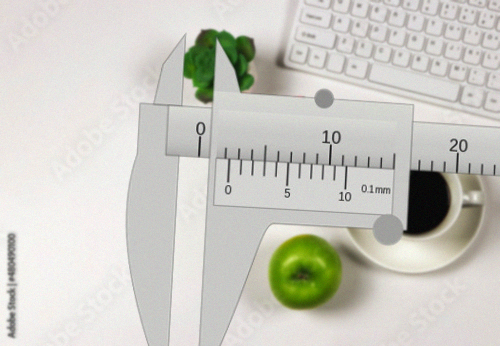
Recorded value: 2.3; mm
